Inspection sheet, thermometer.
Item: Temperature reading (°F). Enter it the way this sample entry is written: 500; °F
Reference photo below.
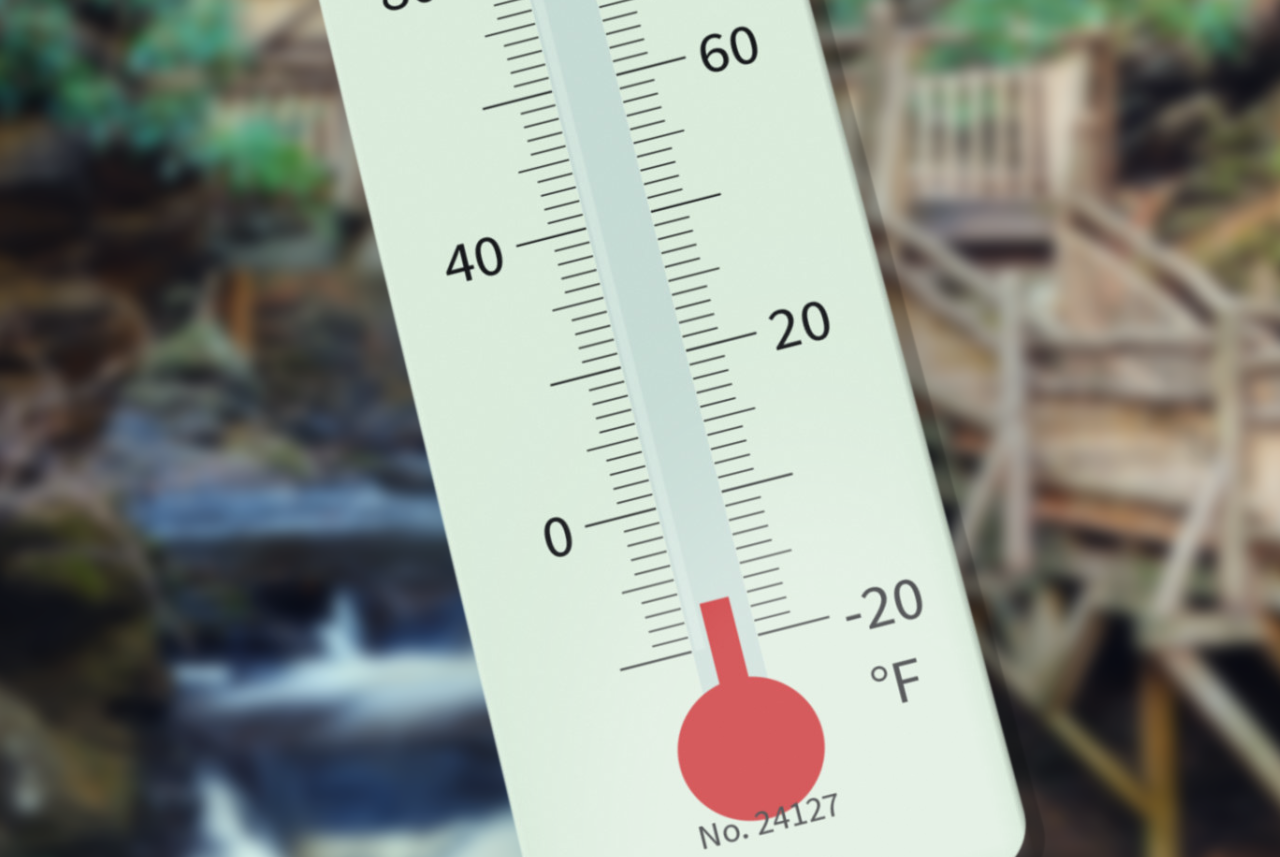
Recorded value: -14; °F
